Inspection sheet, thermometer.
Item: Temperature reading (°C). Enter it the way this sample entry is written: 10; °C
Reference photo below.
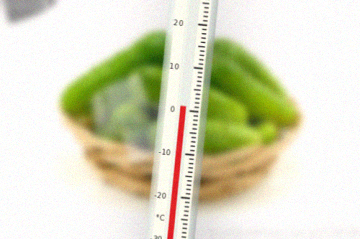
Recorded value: 1; °C
